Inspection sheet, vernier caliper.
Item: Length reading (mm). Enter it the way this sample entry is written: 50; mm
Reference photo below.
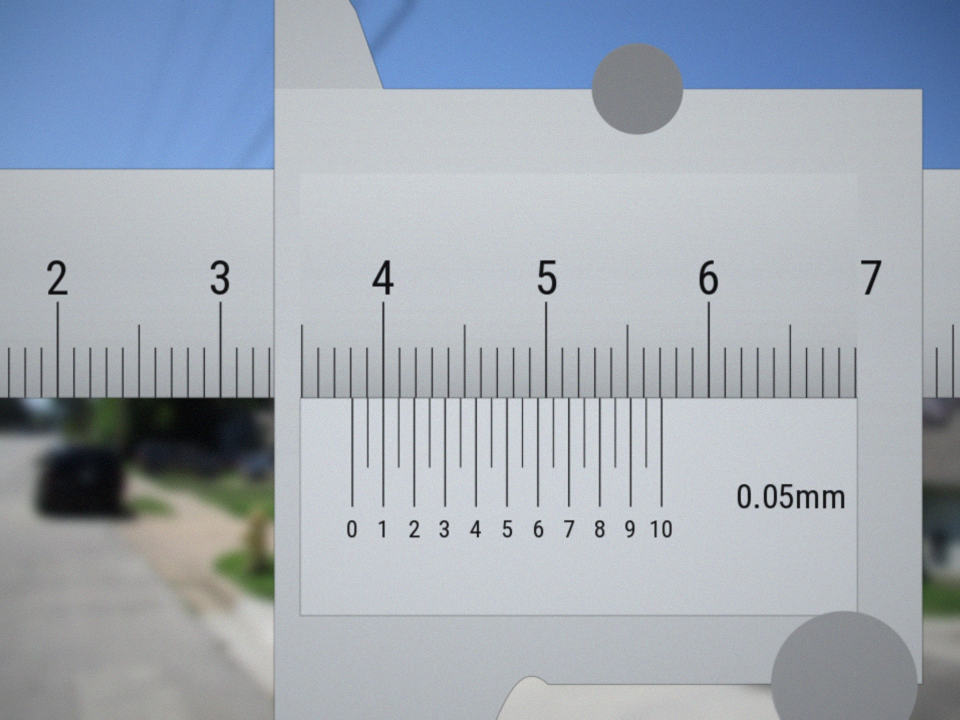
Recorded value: 38.1; mm
